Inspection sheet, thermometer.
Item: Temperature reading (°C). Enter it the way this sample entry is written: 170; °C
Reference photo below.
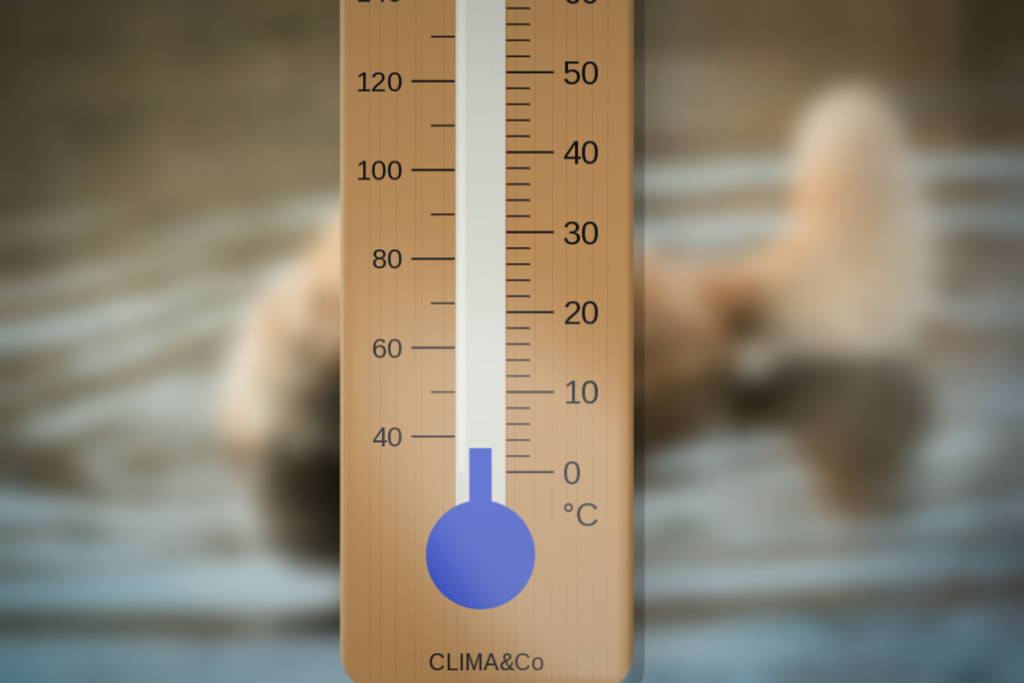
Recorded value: 3; °C
